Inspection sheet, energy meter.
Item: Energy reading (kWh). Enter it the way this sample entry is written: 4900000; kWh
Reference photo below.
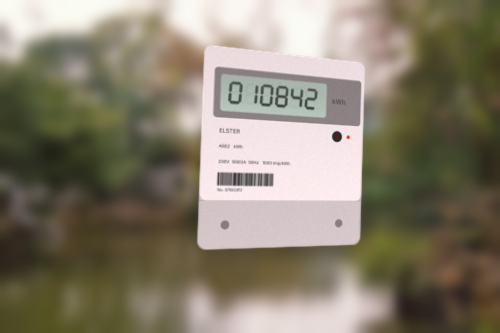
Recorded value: 10842; kWh
